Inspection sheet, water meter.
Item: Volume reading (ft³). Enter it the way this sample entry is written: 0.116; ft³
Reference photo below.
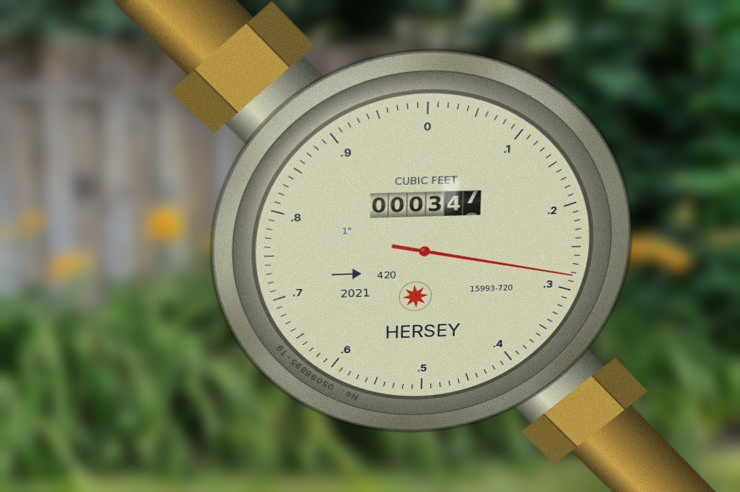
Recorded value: 347.28; ft³
